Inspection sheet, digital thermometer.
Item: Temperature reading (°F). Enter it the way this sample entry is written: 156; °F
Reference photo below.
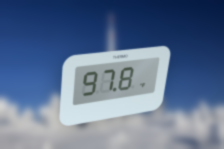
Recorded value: 97.8; °F
